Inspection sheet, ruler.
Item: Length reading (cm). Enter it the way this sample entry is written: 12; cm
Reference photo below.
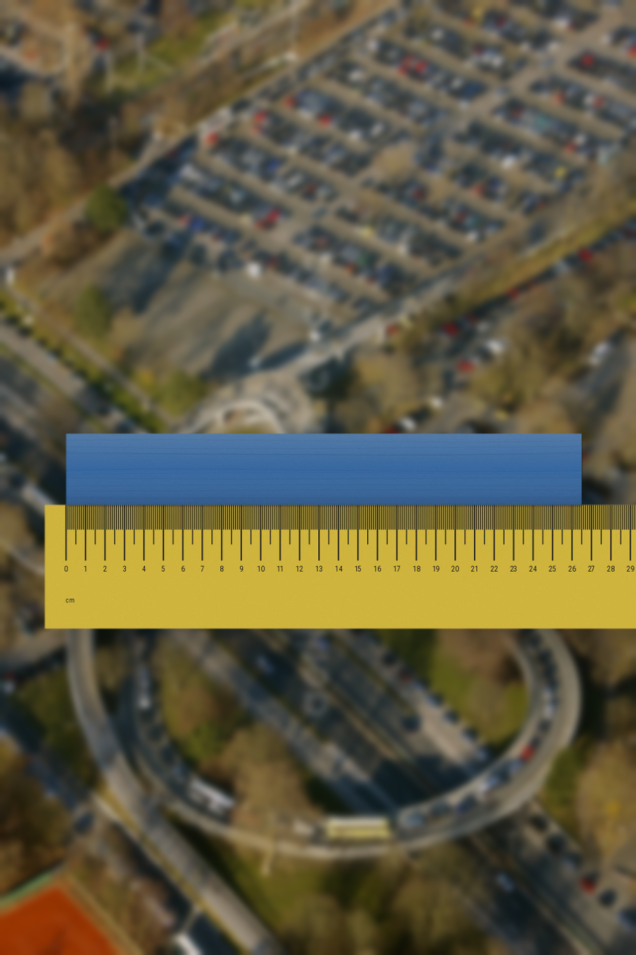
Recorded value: 26.5; cm
